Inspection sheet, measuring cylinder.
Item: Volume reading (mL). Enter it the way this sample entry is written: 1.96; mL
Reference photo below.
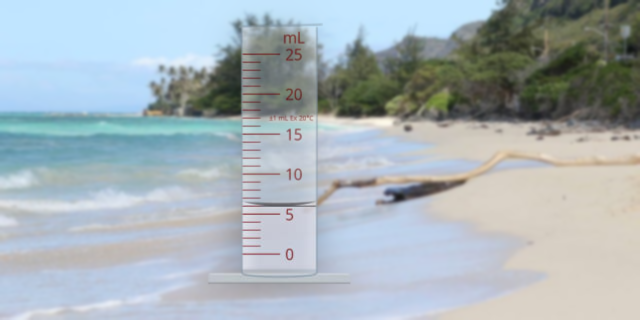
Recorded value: 6; mL
